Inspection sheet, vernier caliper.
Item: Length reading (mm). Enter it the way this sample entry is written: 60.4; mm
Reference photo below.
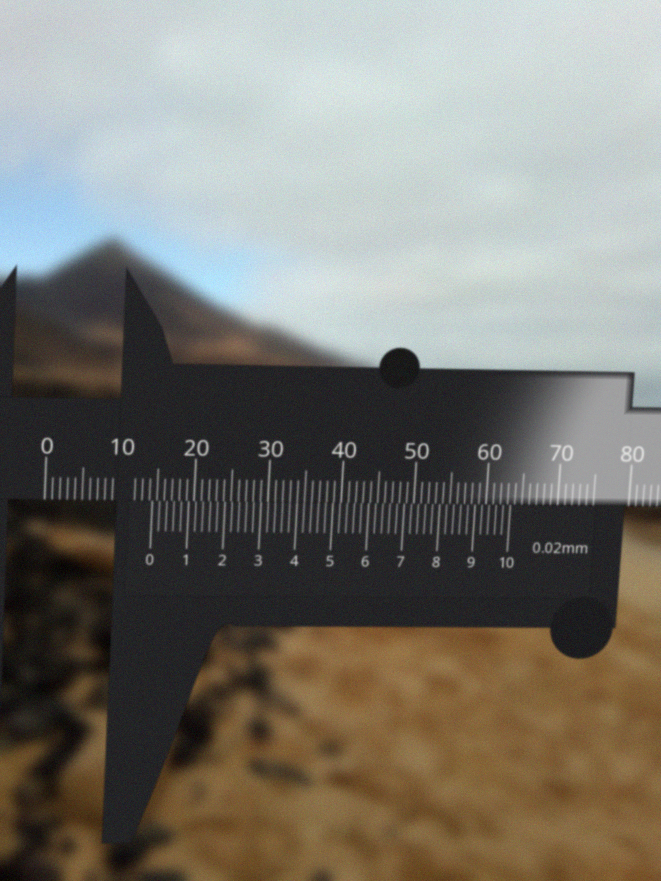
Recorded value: 14.4; mm
